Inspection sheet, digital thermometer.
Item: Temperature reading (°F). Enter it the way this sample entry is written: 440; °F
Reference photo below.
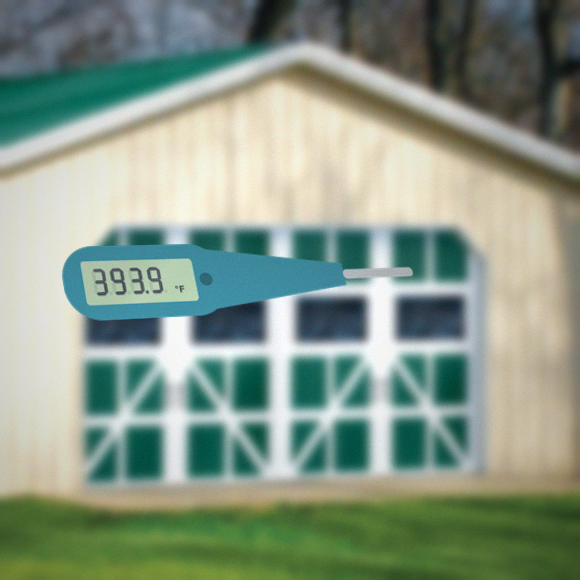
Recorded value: 393.9; °F
